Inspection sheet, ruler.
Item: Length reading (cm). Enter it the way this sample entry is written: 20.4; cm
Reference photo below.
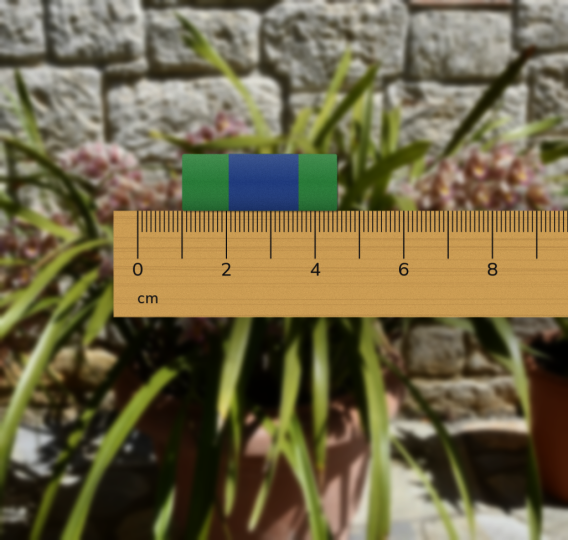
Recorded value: 3.5; cm
